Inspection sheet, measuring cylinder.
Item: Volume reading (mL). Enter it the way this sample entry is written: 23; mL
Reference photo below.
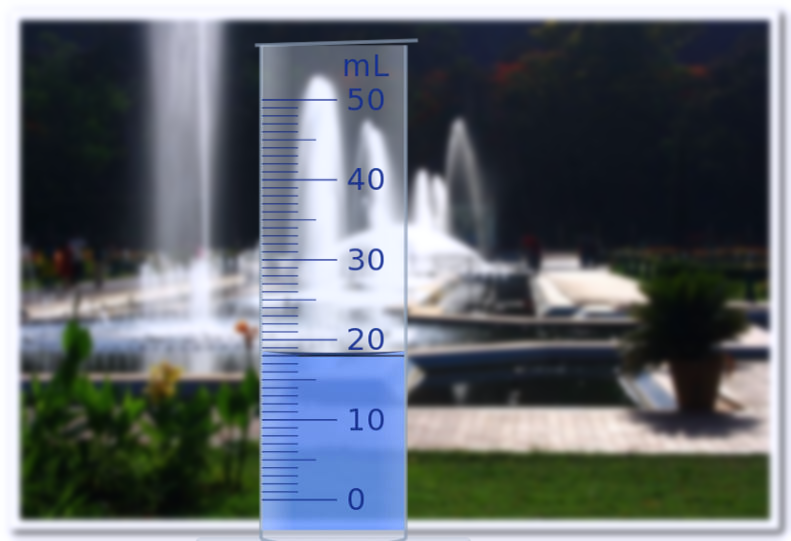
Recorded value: 18; mL
